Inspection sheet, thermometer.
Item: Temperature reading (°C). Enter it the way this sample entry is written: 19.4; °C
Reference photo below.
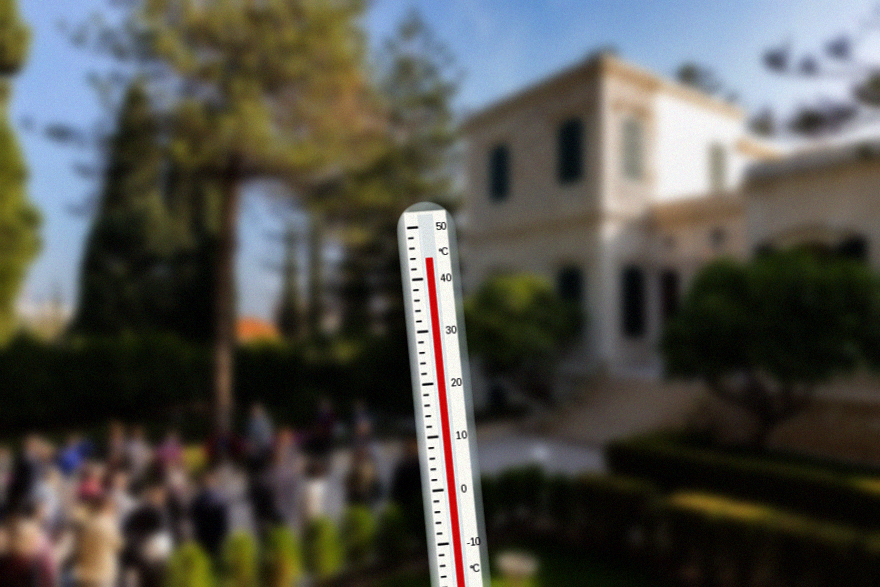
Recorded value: 44; °C
